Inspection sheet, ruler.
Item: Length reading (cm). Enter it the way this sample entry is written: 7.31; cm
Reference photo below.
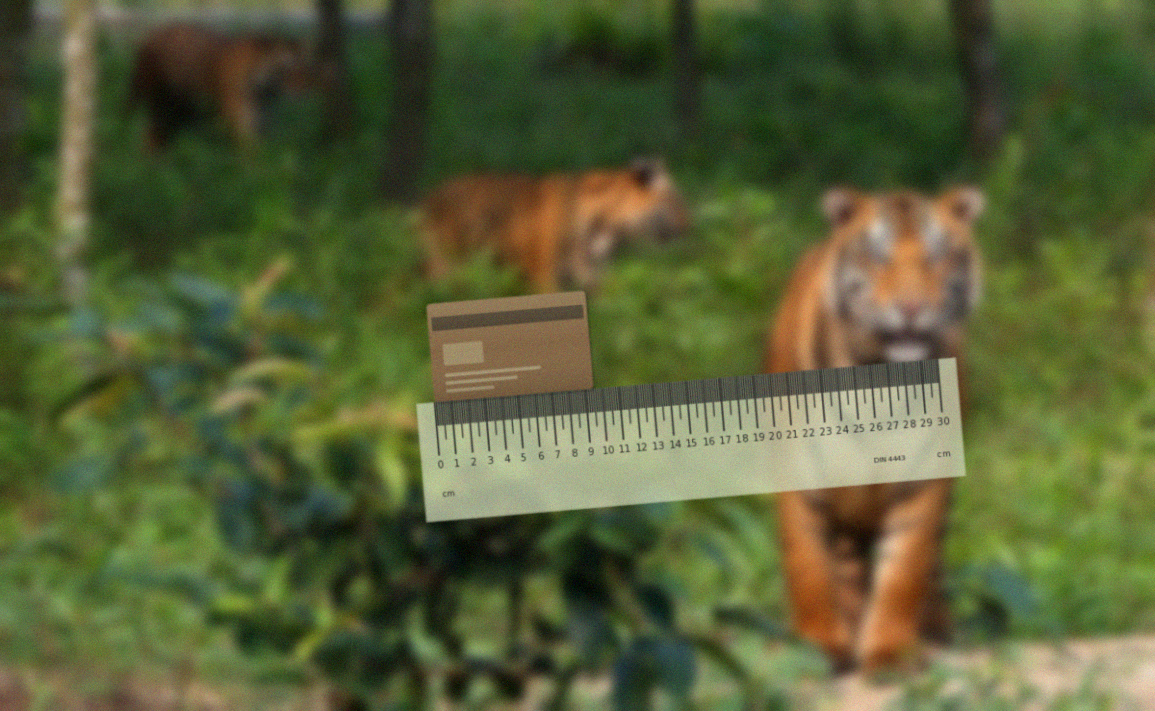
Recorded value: 9.5; cm
